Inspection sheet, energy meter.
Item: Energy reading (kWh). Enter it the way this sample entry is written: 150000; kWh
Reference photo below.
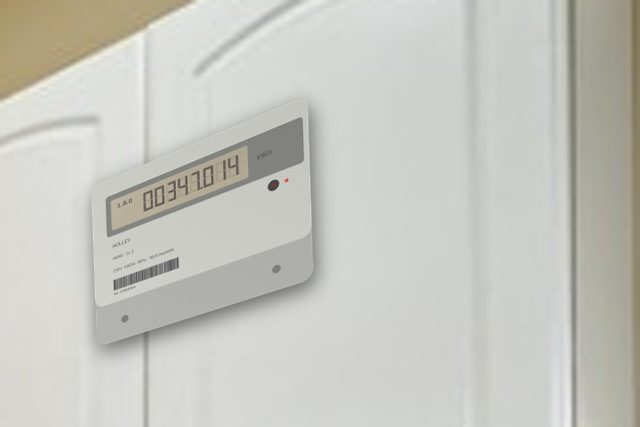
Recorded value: 347.014; kWh
